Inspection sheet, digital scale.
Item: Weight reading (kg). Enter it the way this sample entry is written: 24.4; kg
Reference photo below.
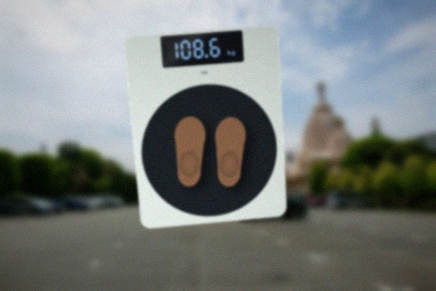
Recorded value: 108.6; kg
